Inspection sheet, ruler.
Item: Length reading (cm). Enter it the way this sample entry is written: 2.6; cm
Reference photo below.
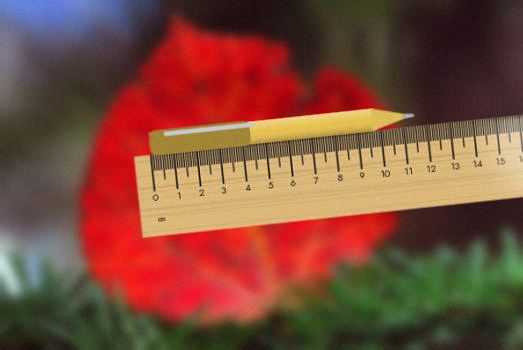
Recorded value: 11.5; cm
